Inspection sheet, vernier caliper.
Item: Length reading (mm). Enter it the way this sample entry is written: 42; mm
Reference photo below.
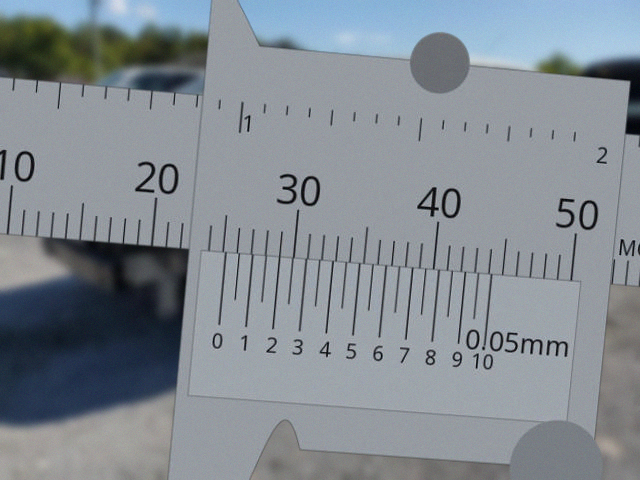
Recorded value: 25.2; mm
